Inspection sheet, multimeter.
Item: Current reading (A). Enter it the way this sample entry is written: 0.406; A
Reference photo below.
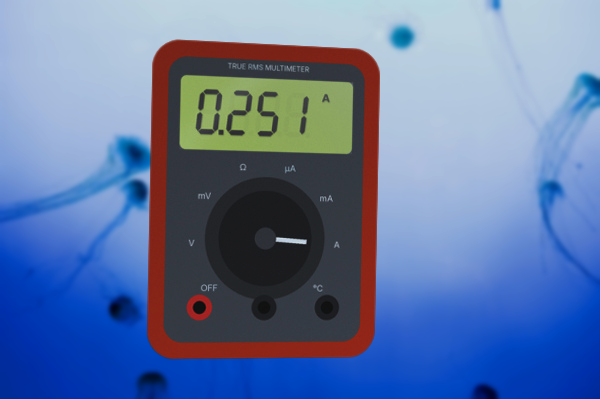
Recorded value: 0.251; A
